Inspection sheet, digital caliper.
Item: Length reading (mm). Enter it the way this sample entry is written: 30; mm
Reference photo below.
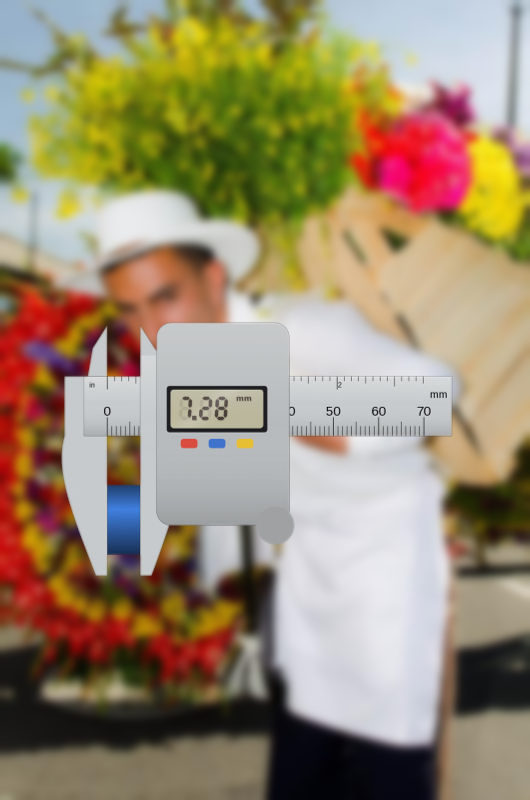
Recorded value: 7.28; mm
